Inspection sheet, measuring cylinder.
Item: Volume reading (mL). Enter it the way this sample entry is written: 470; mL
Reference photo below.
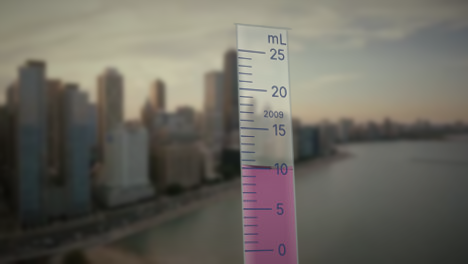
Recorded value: 10; mL
